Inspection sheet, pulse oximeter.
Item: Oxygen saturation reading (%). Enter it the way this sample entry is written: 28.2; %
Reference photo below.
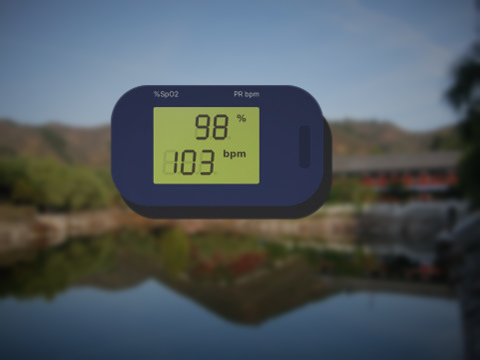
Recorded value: 98; %
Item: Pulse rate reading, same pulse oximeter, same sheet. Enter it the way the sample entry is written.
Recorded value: 103; bpm
